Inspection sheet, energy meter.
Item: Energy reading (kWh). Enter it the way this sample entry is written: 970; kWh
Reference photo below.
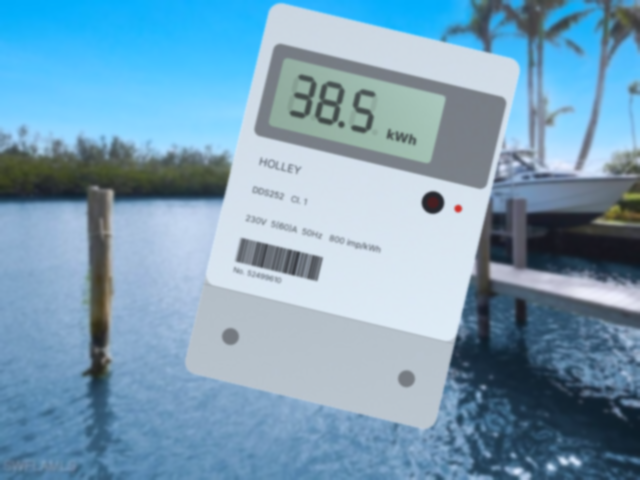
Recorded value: 38.5; kWh
